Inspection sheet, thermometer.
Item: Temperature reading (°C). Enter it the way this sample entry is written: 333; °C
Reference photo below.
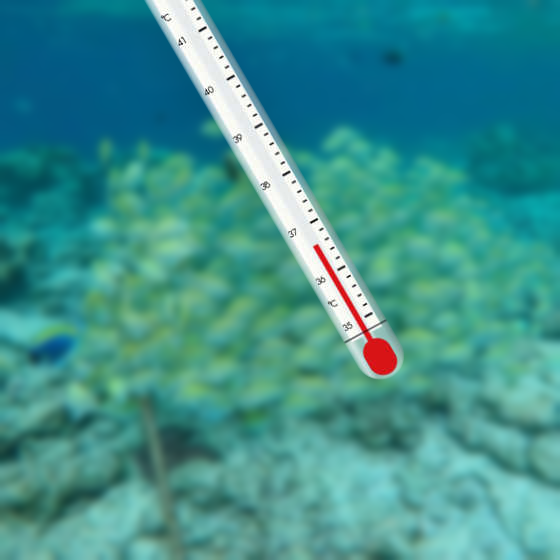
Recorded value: 36.6; °C
